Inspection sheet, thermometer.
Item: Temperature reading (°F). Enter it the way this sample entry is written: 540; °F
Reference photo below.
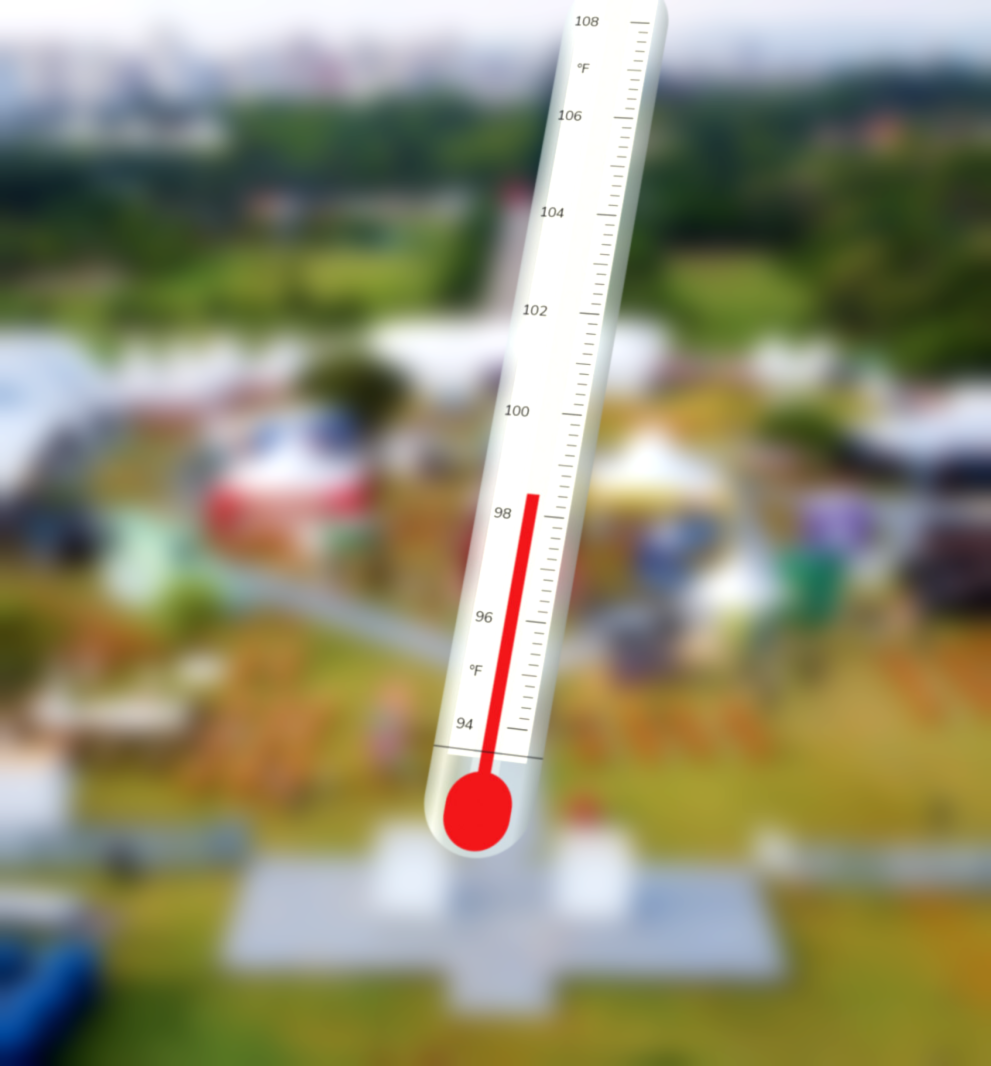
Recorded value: 98.4; °F
